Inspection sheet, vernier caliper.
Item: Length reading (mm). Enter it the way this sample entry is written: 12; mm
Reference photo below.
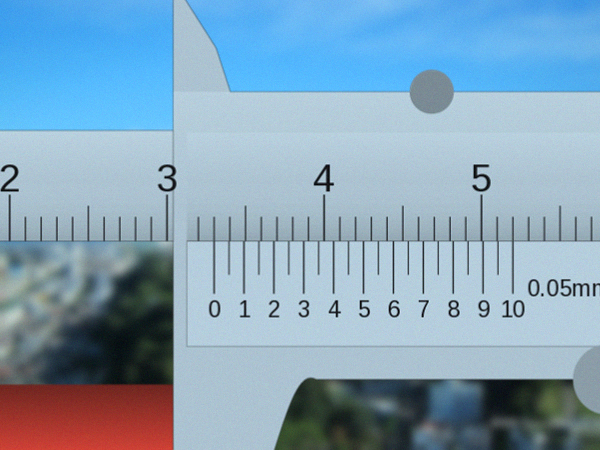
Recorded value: 33.0; mm
